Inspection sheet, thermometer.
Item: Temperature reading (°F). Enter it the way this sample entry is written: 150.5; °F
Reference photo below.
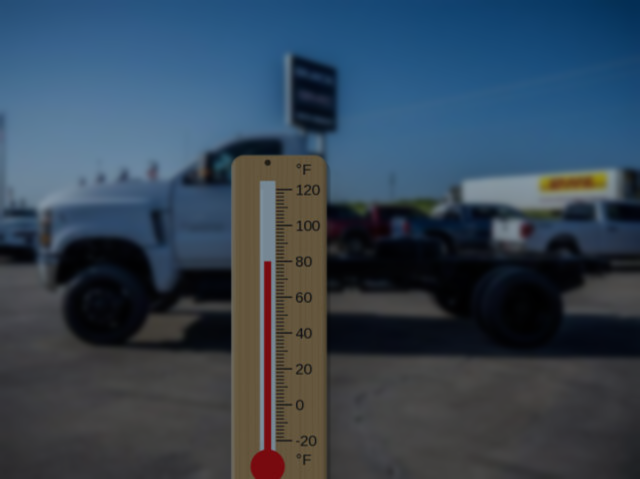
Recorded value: 80; °F
